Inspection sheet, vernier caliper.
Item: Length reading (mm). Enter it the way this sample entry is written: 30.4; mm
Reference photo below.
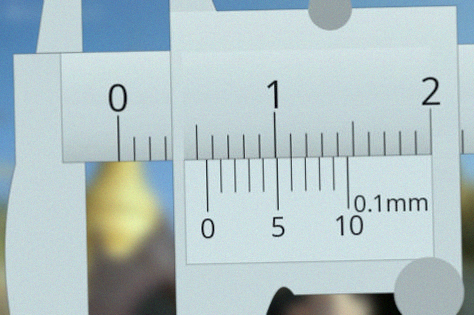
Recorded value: 5.6; mm
